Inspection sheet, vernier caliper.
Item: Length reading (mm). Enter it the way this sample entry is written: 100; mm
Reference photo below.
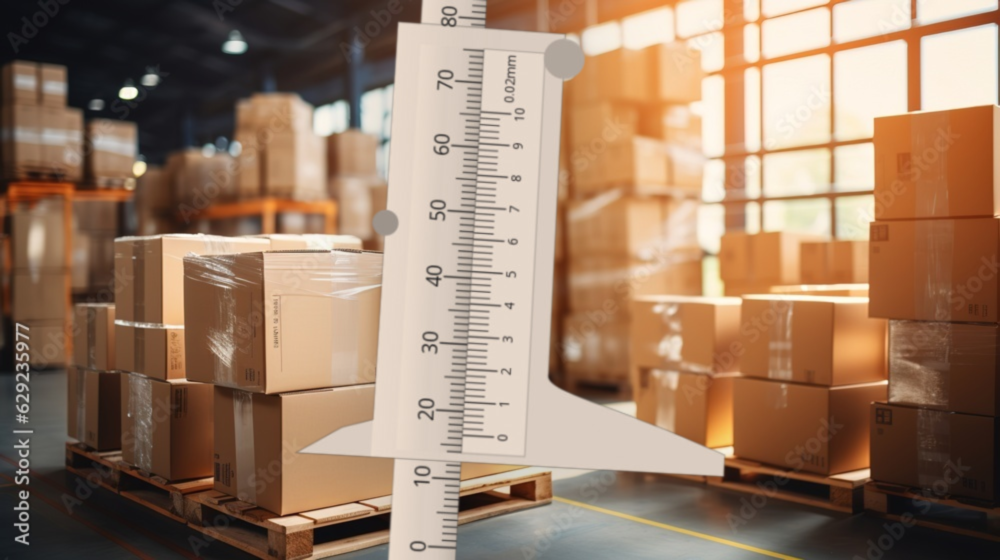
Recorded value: 16.5; mm
